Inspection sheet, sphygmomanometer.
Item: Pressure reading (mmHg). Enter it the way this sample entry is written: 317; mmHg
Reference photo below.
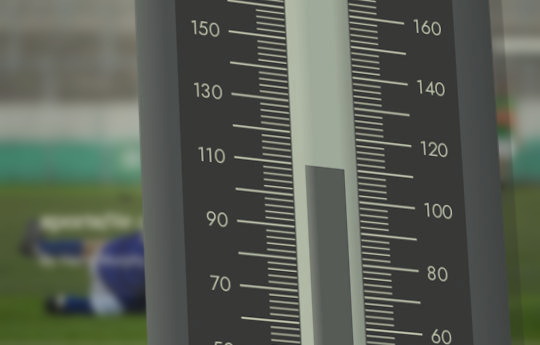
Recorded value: 110; mmHg
